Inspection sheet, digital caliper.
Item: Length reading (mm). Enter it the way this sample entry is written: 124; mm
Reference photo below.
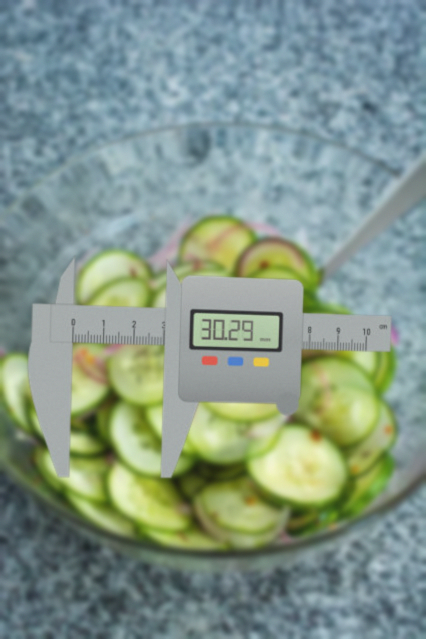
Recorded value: 30.29; mm
